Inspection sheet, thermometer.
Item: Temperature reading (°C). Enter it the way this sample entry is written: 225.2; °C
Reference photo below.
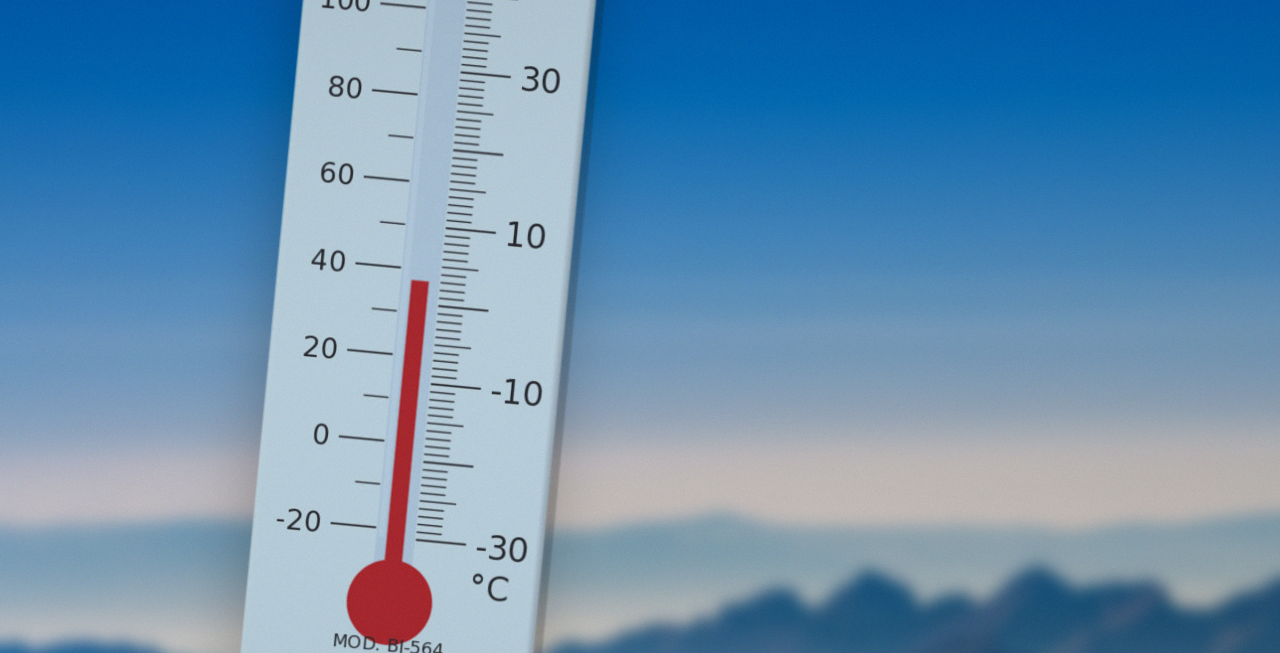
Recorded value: 3; °C
